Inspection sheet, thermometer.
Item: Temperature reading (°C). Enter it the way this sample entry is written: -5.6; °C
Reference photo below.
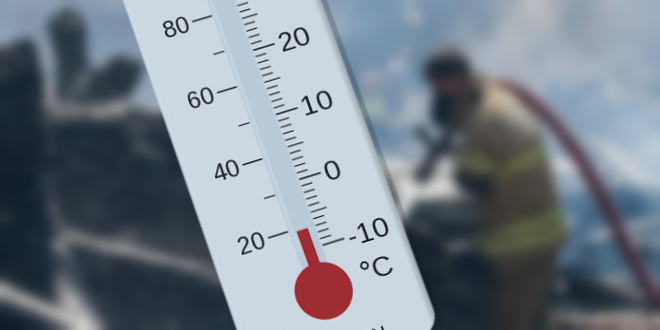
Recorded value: -7; °C
